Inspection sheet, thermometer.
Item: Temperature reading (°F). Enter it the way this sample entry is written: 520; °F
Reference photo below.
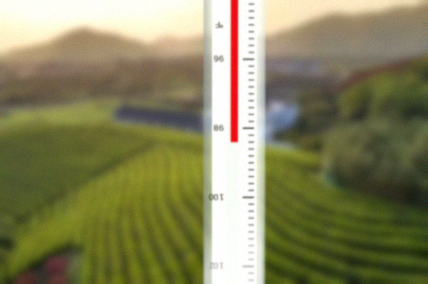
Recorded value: 98.4; °F
